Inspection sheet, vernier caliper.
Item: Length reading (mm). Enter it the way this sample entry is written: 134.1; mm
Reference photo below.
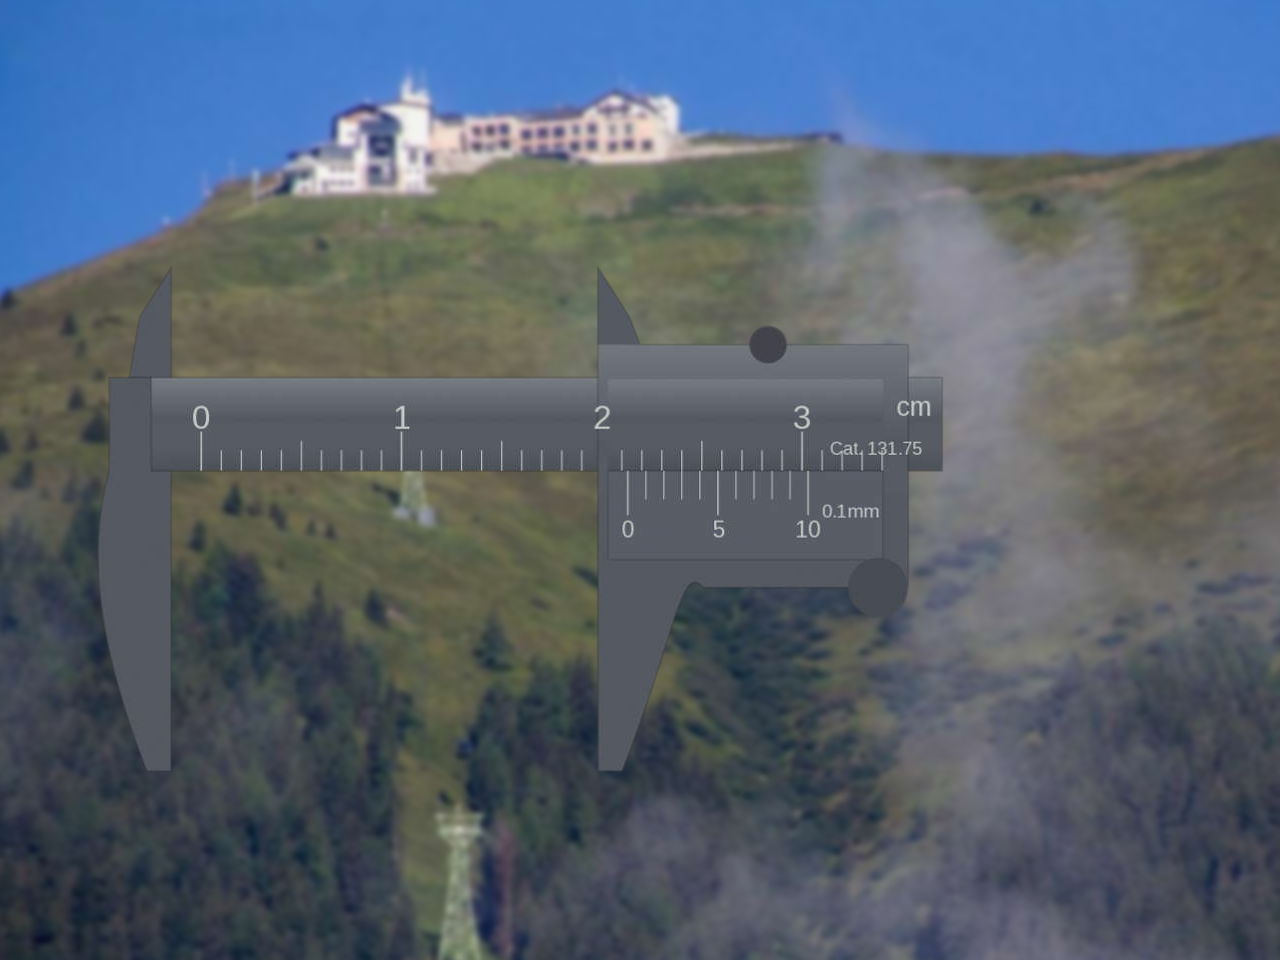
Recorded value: 21.3; mm
